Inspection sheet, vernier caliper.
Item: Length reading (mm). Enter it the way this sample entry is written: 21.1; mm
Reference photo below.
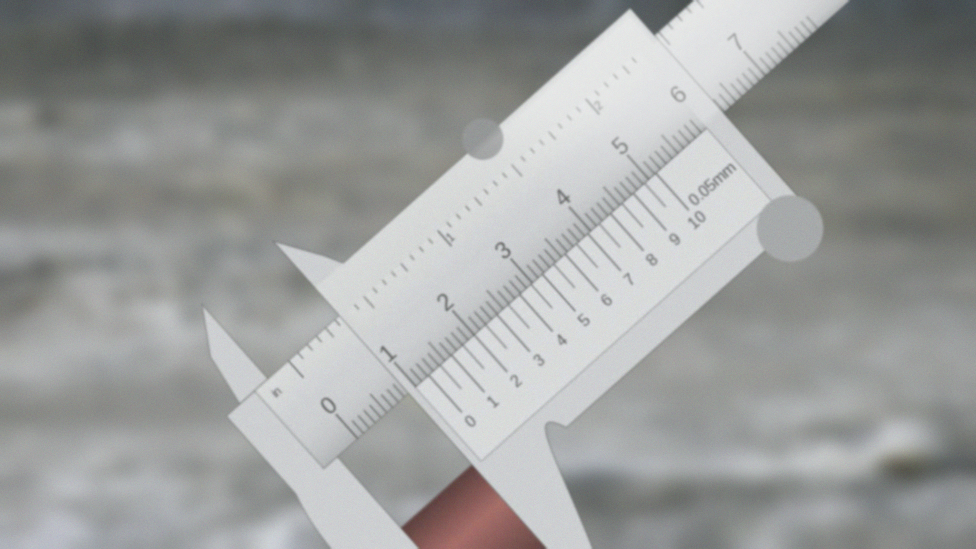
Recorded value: 12.2; mm
